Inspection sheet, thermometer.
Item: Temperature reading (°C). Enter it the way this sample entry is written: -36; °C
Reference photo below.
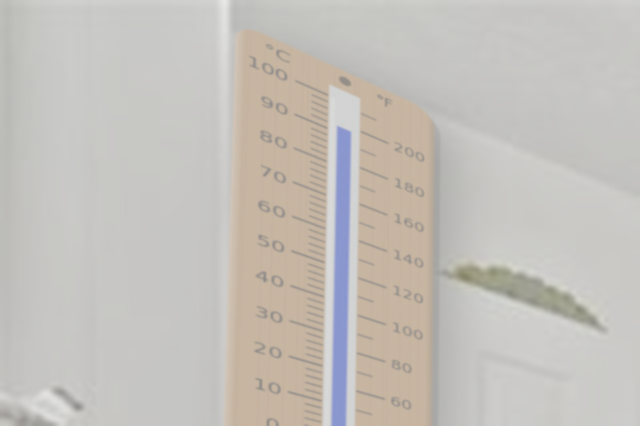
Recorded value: 92; °C
